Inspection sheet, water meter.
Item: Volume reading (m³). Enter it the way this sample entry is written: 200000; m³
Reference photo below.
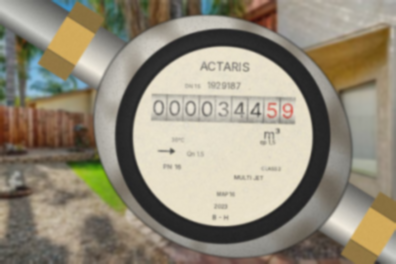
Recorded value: 344.59; m³
